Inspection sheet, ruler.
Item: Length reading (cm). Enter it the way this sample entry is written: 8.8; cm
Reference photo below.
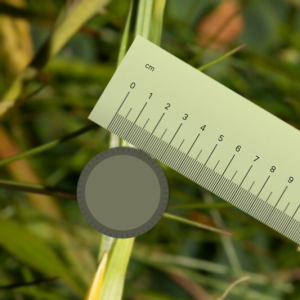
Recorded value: 4.5; cm
